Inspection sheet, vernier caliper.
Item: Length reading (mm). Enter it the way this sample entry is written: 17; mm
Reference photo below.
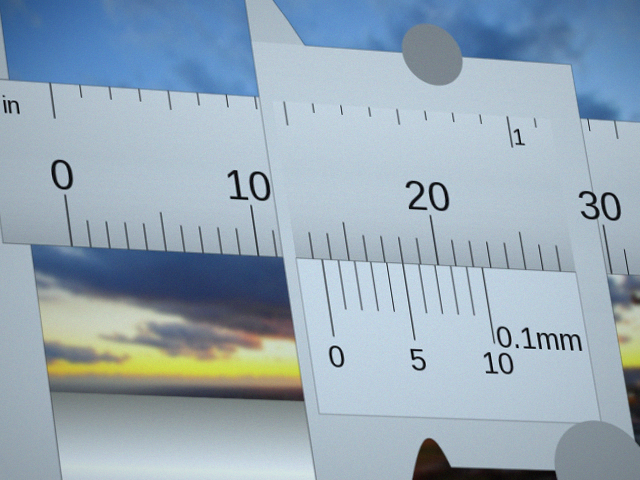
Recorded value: 13.5; mm
